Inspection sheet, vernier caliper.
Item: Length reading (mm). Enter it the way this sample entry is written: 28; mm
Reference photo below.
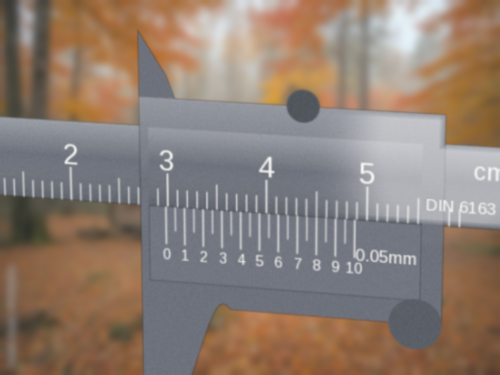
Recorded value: 29.8; mm
